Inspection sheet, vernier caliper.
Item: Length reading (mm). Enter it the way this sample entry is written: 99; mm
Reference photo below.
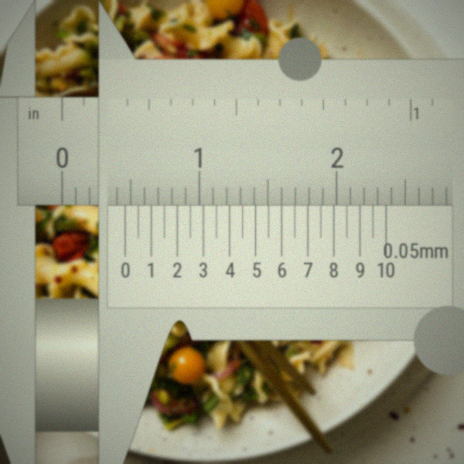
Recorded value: 4.6; mm
